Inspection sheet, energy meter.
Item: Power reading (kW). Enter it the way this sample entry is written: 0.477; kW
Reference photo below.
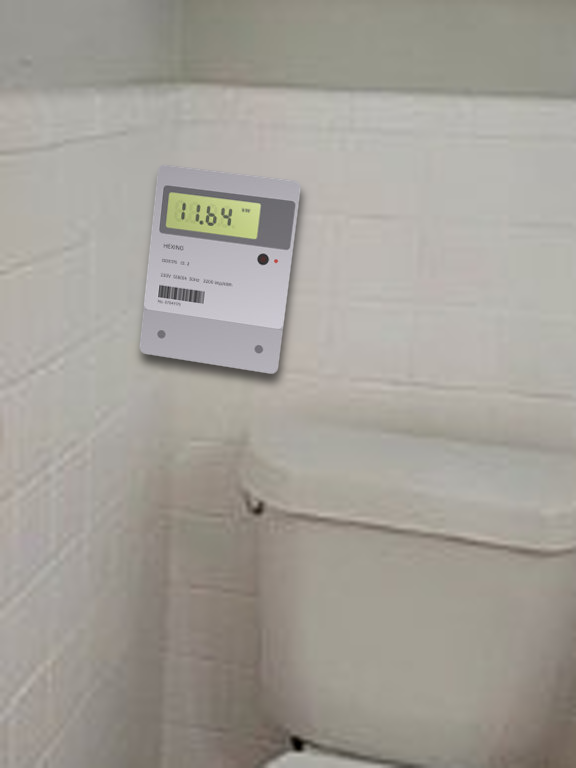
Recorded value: 11.64; kW
